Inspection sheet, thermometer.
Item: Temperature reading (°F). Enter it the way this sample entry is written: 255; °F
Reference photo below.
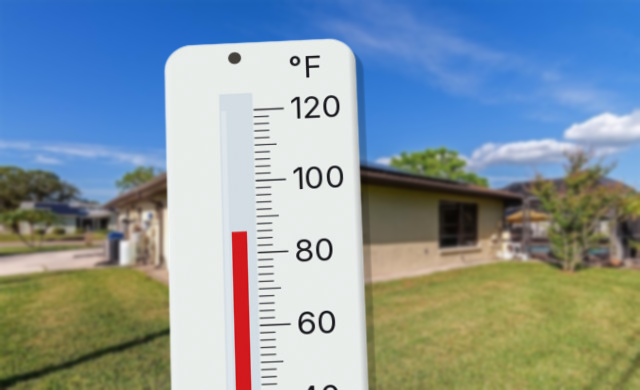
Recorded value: 86; °F
